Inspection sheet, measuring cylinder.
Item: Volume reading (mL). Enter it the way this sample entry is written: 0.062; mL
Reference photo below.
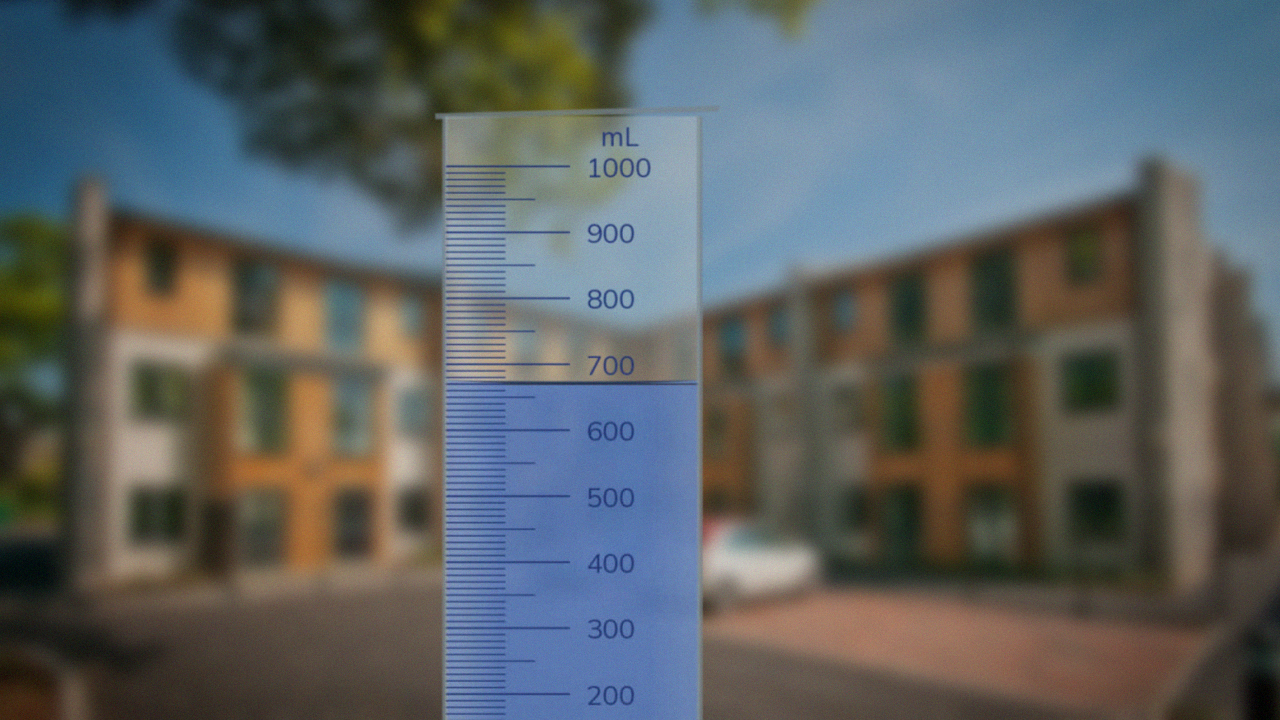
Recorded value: 670; mL
